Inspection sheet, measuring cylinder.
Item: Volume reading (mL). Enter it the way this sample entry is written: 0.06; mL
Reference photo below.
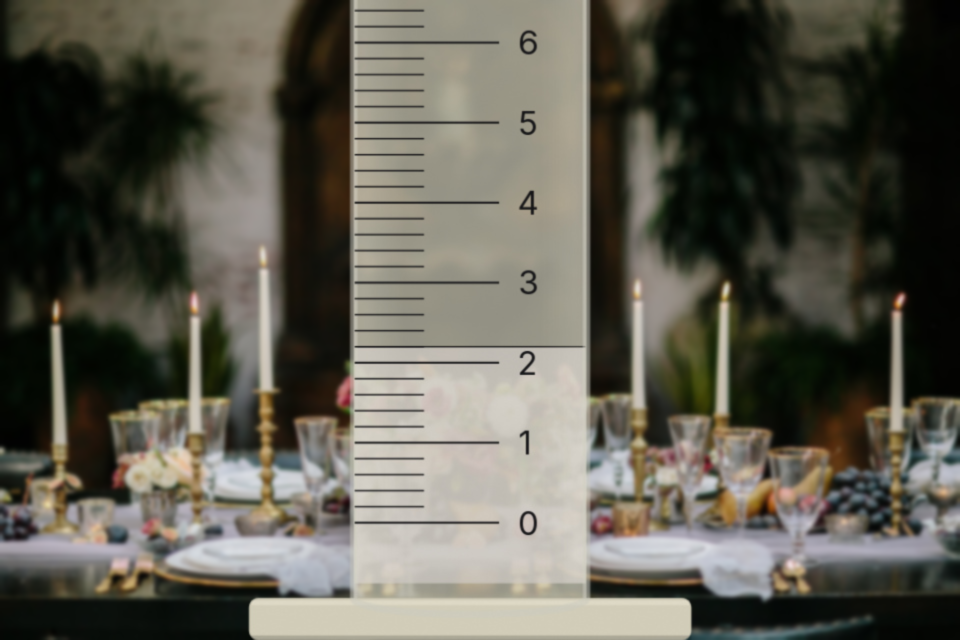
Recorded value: 2.2; mL
